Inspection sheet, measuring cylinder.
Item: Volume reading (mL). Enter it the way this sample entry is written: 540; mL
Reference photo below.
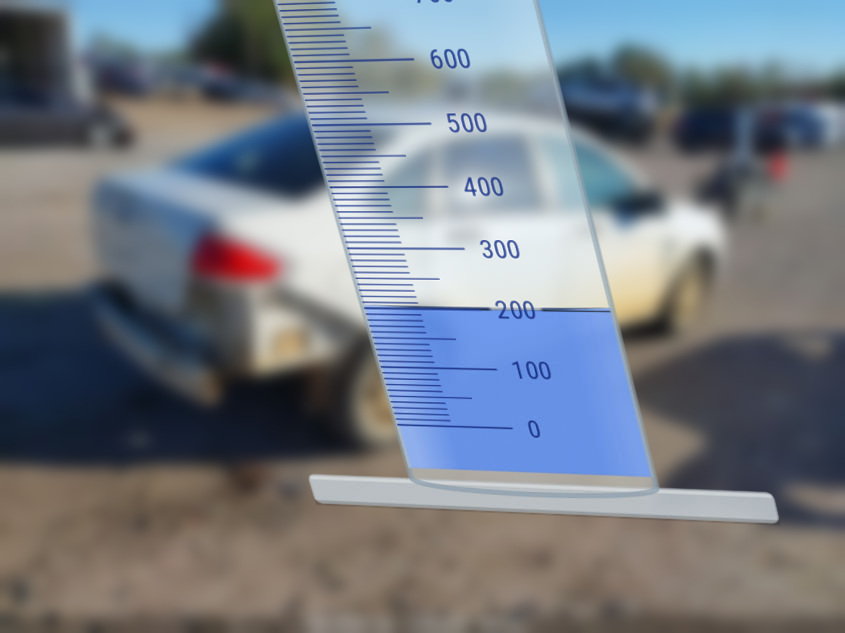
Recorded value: 200; mL
